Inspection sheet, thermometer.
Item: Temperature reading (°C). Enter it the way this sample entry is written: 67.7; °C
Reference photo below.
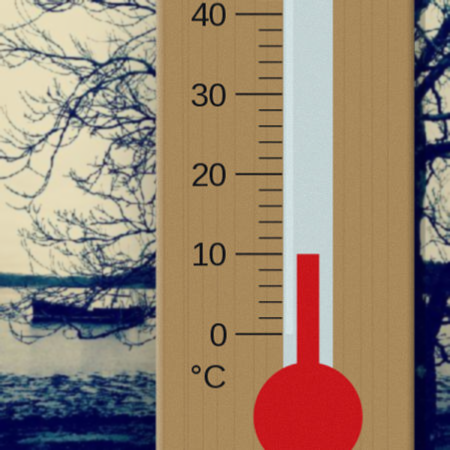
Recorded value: 10; °C
